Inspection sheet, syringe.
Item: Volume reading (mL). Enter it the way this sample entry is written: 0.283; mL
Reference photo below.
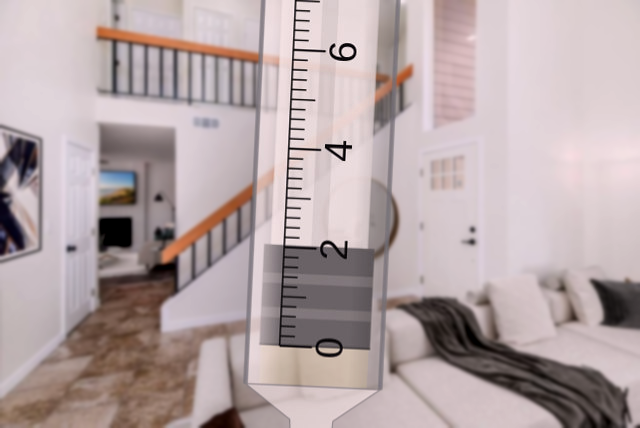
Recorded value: 0; mL
